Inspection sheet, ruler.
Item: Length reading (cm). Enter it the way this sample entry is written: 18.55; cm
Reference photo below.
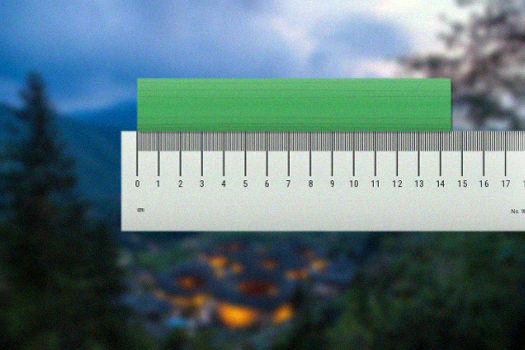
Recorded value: 14.5; cm
